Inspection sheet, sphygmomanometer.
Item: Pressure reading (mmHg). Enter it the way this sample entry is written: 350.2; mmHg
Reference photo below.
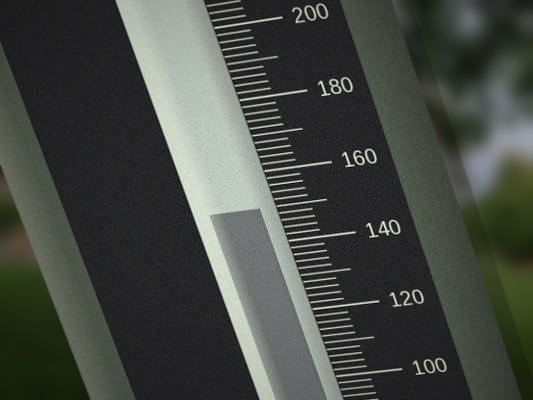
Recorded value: 150; mmHg
